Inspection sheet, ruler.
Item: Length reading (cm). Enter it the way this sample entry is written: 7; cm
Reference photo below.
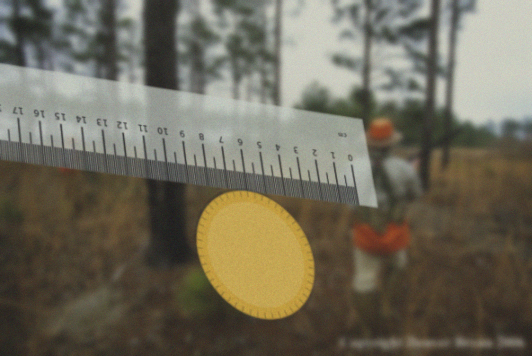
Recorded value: 6; cm
